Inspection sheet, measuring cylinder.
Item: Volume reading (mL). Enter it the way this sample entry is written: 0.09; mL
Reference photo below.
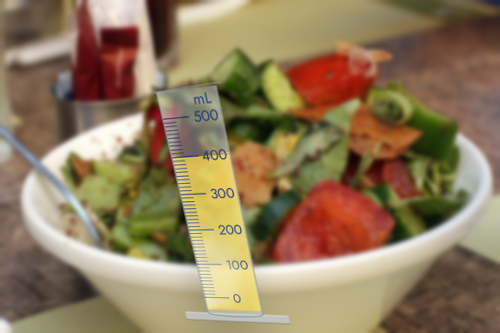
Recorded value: 400; mL
